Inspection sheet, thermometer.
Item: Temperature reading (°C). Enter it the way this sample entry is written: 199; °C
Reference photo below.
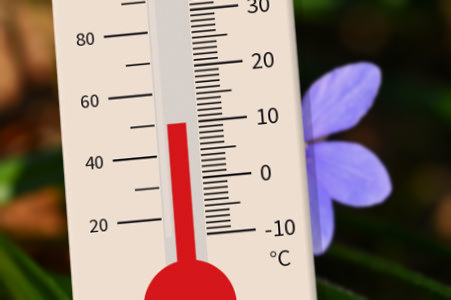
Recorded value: 10; °C
